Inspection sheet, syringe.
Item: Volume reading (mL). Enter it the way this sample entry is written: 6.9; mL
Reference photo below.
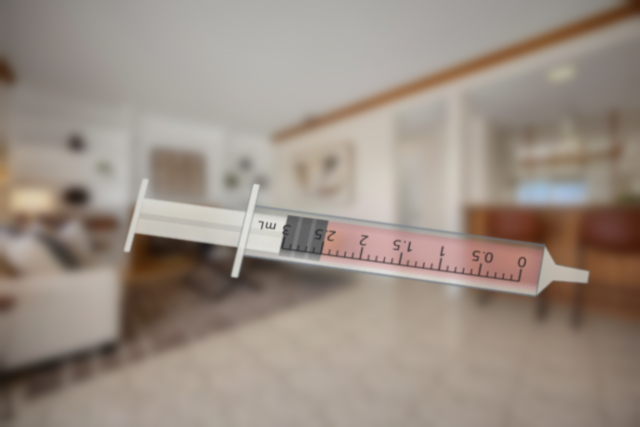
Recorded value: 2.5; mL
